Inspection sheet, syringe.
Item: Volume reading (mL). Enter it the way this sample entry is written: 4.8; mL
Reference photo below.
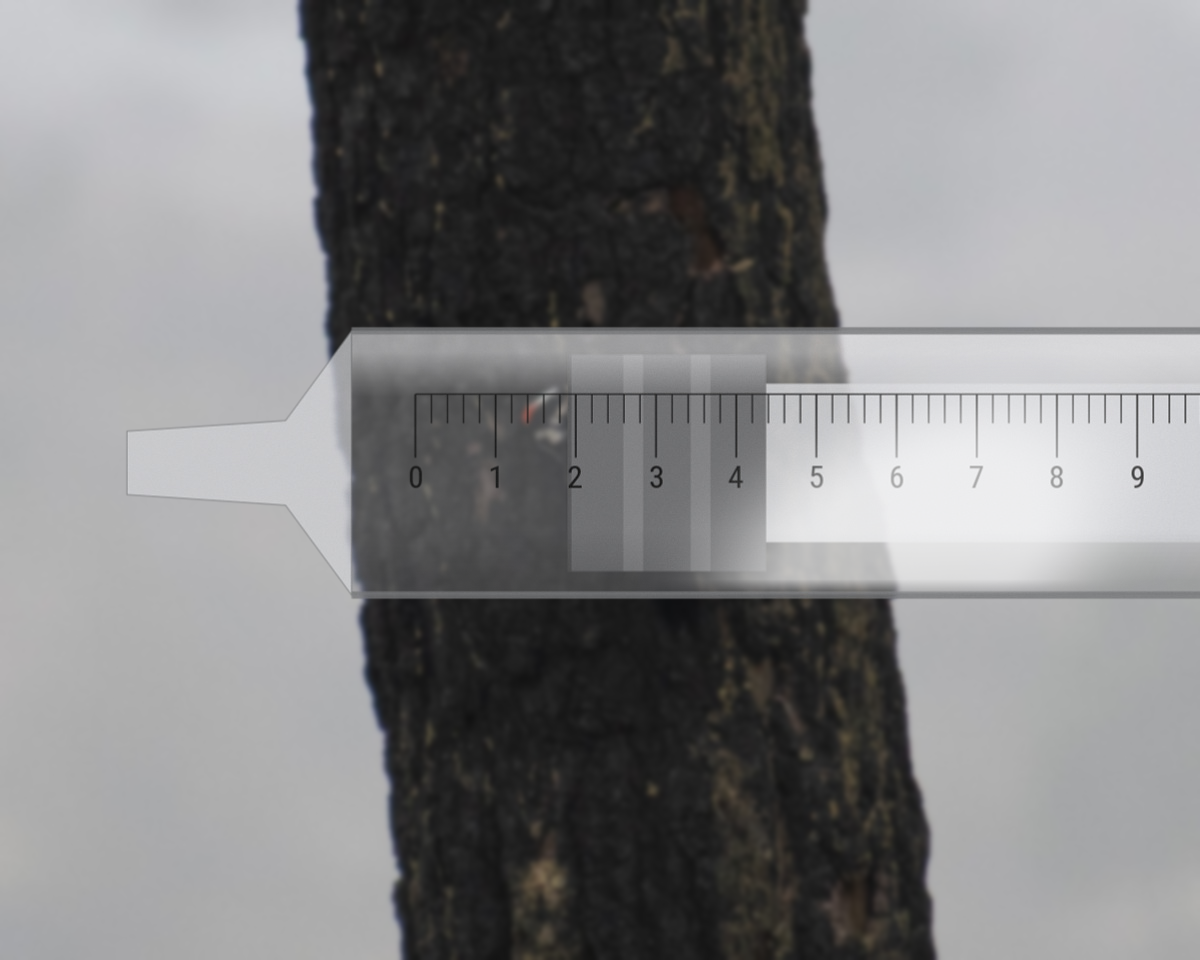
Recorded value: 1.9; mL
